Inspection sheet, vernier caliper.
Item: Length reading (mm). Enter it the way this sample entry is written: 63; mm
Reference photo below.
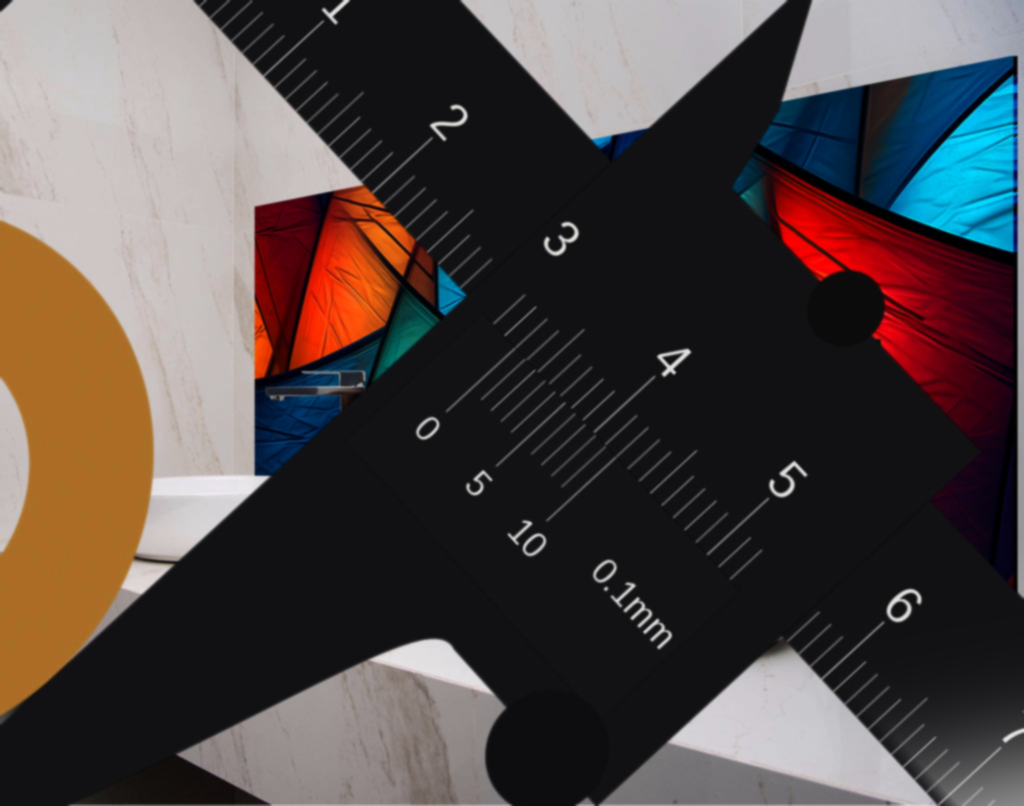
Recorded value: 33.0; mm
